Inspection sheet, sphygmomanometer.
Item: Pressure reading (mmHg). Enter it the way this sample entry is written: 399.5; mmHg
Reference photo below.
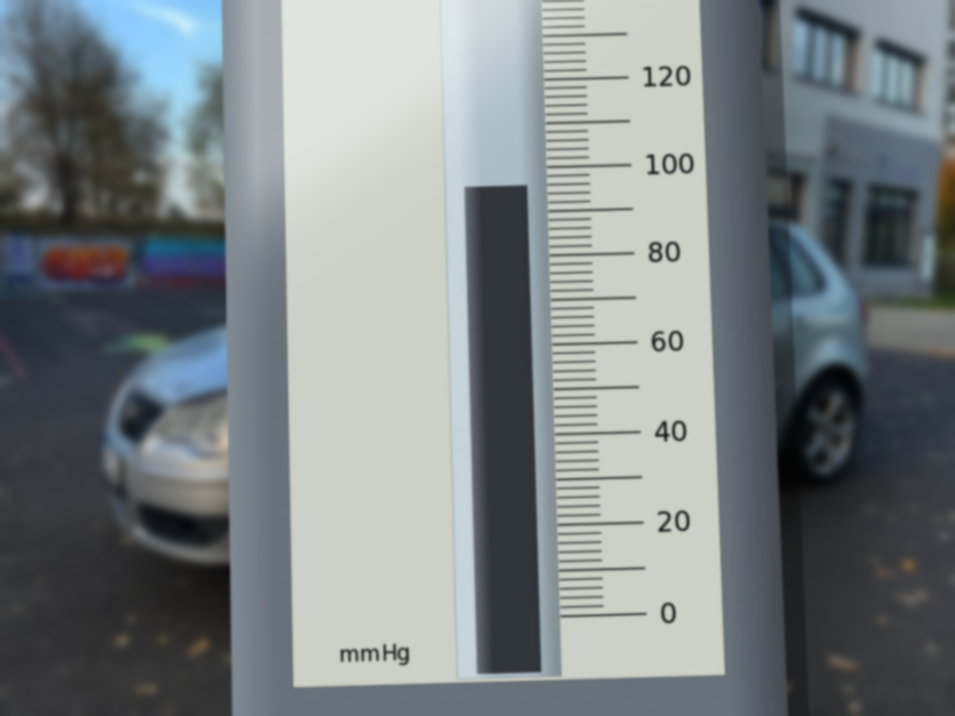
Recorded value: 96; mmHg
